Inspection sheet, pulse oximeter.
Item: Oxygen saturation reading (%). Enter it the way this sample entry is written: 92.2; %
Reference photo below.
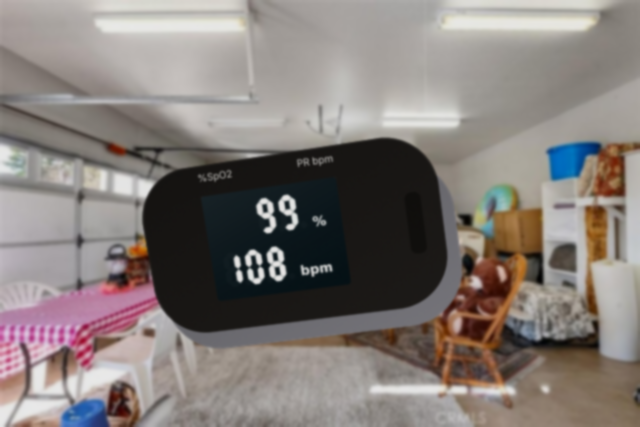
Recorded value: 99; %
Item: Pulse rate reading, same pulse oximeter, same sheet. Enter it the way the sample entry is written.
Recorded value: 108; bpm
